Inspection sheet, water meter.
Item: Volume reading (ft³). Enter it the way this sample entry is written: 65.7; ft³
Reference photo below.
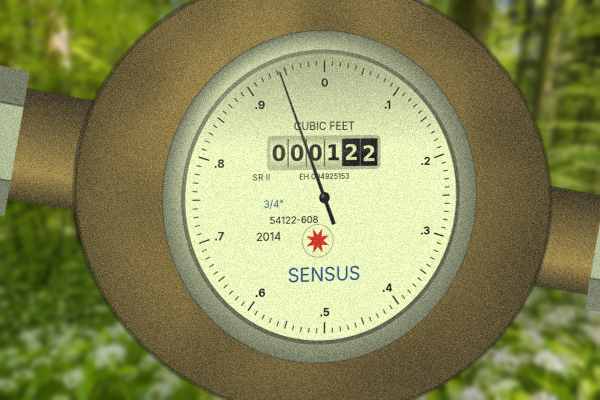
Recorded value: 121.94; ft³
